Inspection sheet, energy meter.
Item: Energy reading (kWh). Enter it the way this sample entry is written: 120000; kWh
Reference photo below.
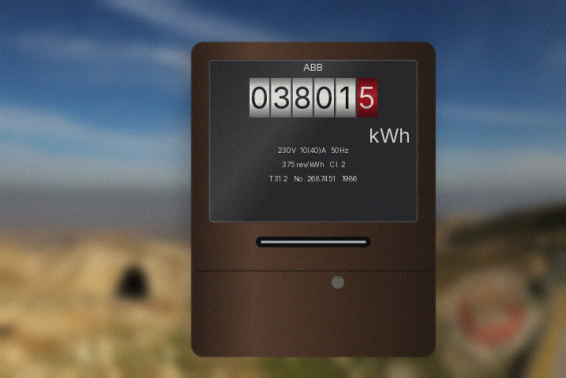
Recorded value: 3801.5; kWh
